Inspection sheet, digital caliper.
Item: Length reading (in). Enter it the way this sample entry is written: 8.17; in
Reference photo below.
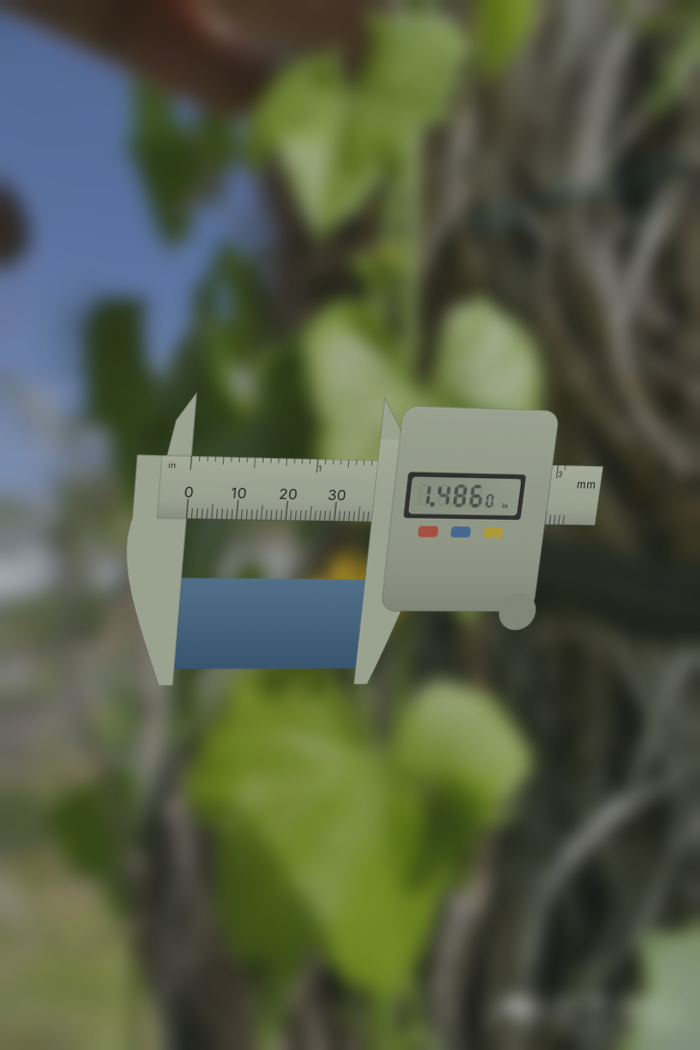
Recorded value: 1.4860; in
